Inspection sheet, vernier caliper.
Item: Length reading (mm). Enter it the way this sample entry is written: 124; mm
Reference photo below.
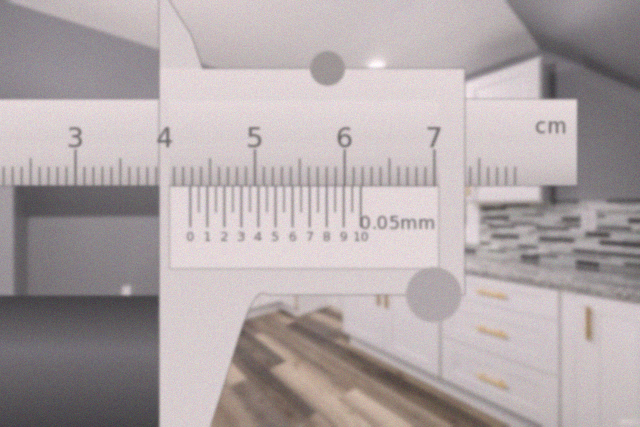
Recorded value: 42.8; mm
